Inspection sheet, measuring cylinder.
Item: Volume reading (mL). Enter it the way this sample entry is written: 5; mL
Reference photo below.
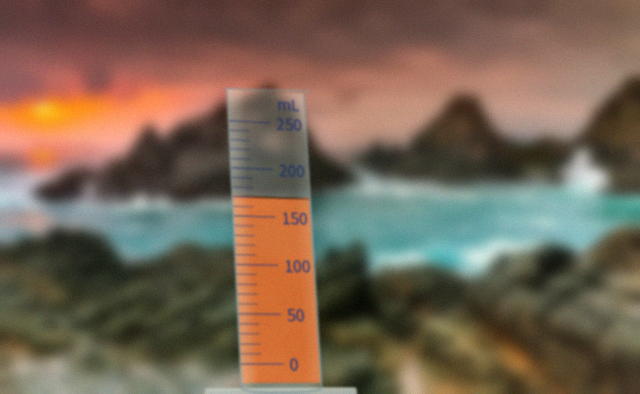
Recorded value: 170; mL
